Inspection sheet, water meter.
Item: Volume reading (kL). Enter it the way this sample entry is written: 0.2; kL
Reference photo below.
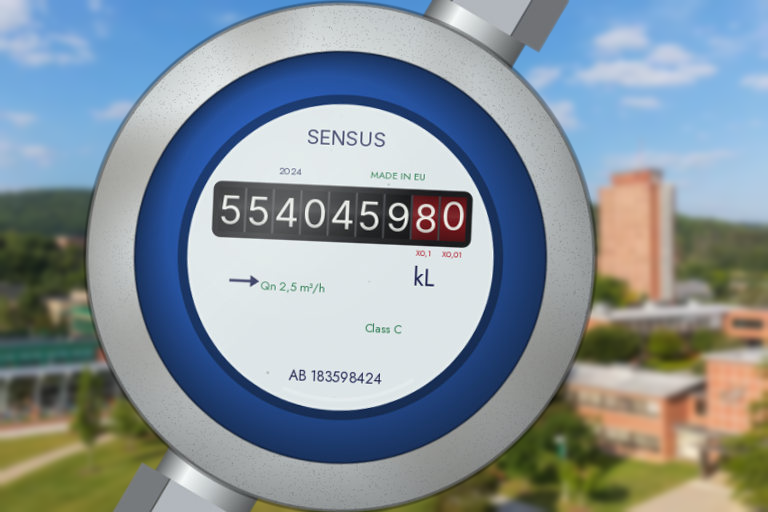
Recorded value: 5540459.80; kL
